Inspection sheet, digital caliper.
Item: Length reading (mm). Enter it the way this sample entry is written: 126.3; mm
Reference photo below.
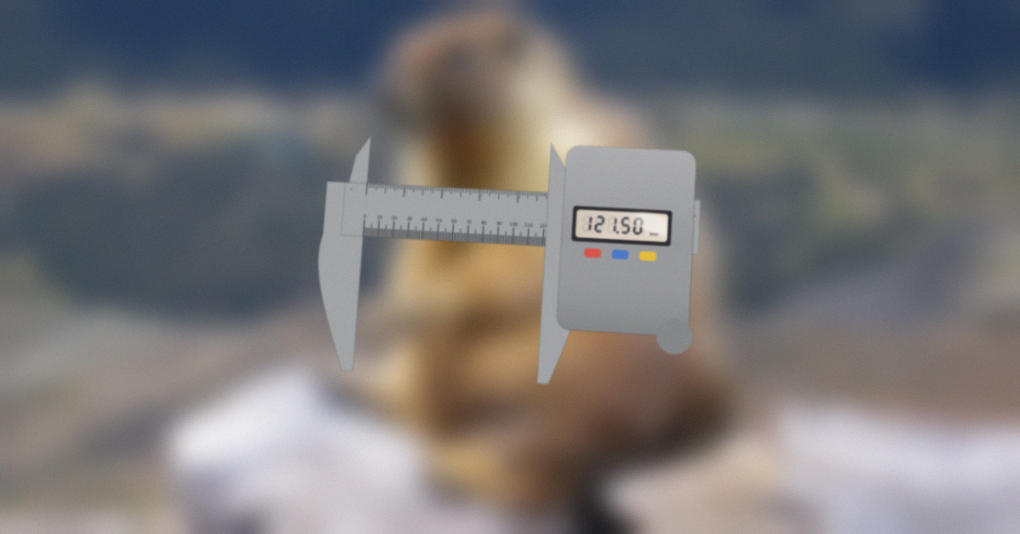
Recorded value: 121.50; mm
